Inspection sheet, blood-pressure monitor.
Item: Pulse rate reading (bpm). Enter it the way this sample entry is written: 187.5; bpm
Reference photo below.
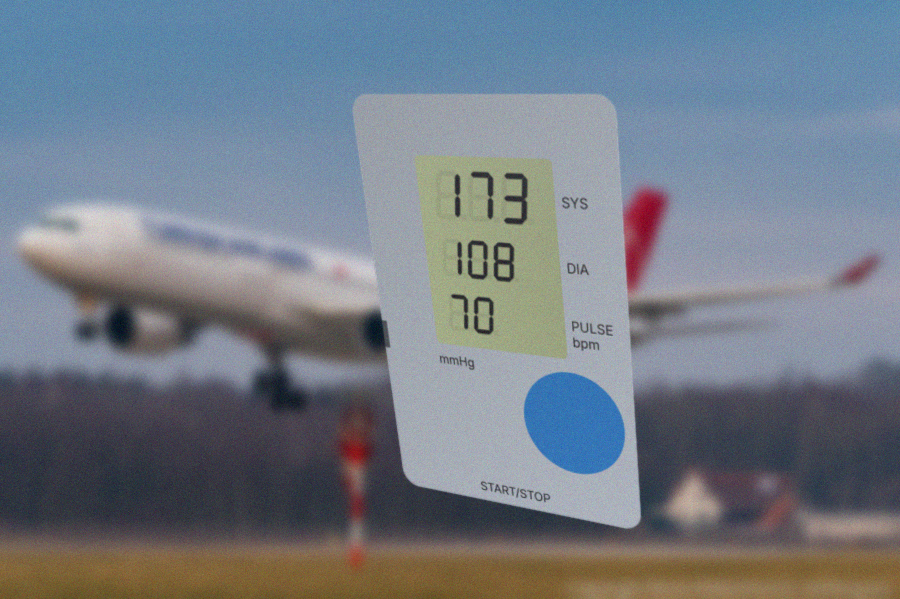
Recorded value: 70; bpm
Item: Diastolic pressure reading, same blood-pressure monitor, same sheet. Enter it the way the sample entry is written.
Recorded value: 108; mmHg
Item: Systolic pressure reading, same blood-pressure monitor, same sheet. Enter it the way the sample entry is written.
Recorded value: 173; mmHg
